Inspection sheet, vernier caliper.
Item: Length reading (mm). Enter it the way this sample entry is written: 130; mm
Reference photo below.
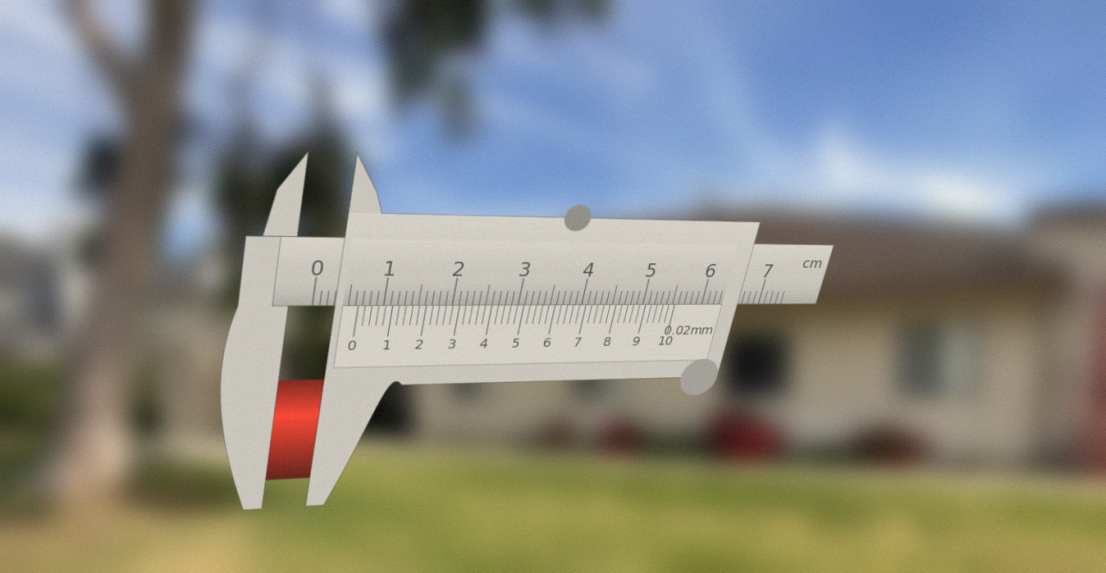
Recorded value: 6.4; mm
